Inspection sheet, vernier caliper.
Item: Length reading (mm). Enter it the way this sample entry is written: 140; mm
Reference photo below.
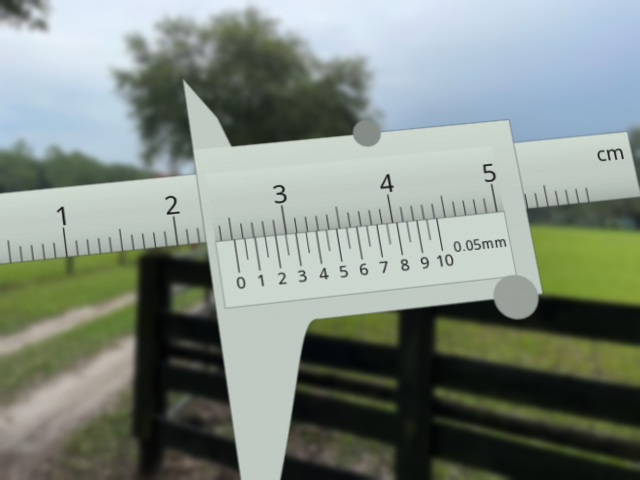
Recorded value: 25.2; mm
